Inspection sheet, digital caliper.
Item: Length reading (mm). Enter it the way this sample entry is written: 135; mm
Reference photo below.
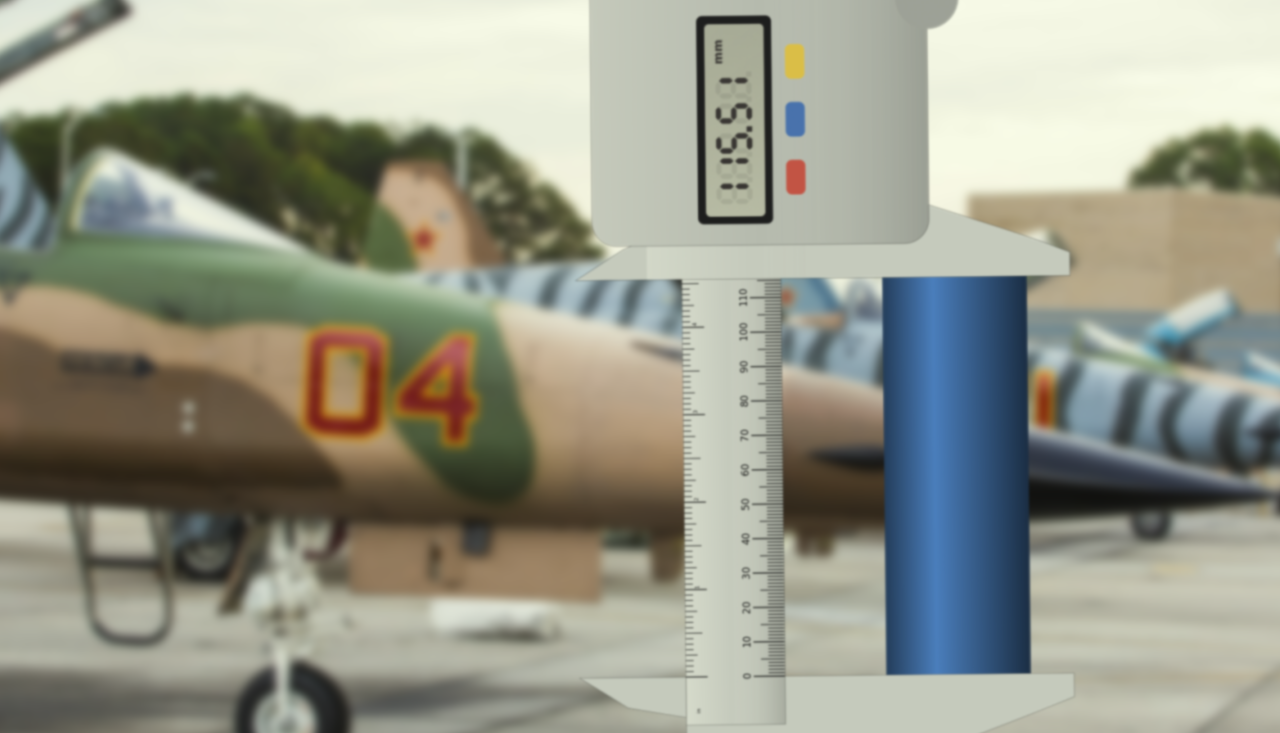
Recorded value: 115.51; mm
